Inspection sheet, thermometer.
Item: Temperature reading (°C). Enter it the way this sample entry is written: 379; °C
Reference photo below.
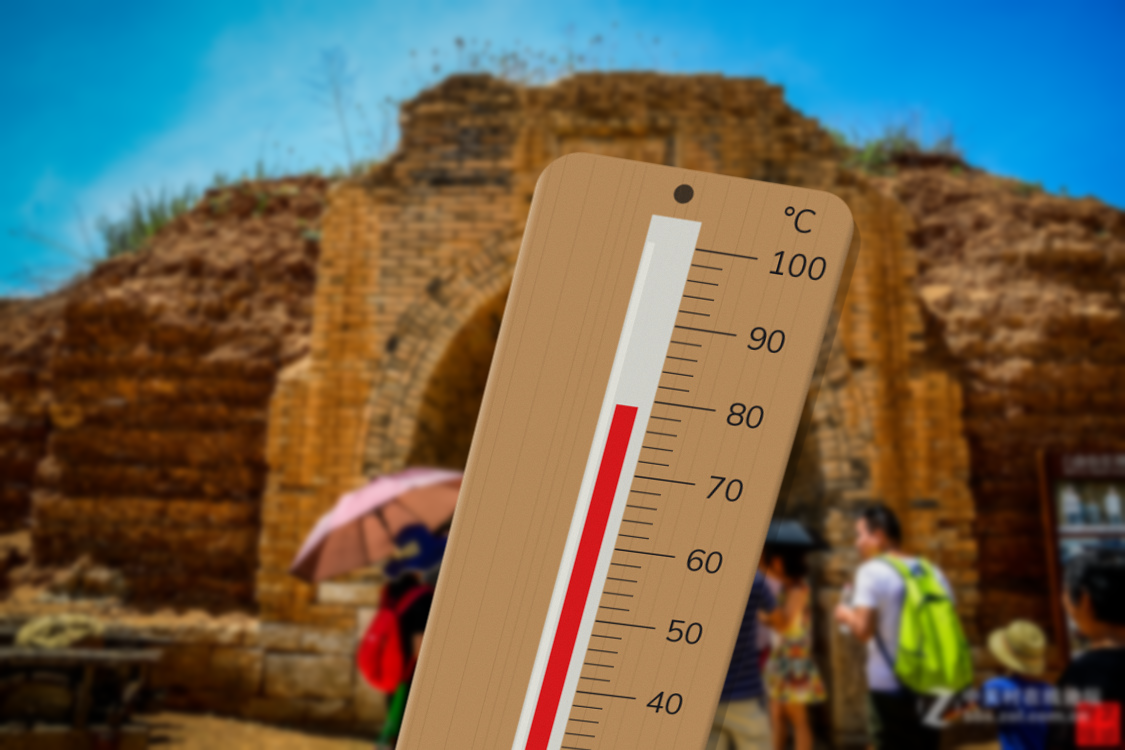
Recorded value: 79; °C
